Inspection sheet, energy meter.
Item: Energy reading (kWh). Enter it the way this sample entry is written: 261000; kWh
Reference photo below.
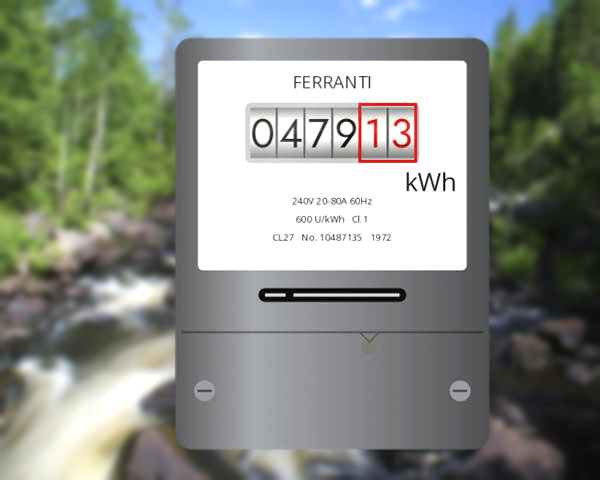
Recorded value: 479.13; kWh
